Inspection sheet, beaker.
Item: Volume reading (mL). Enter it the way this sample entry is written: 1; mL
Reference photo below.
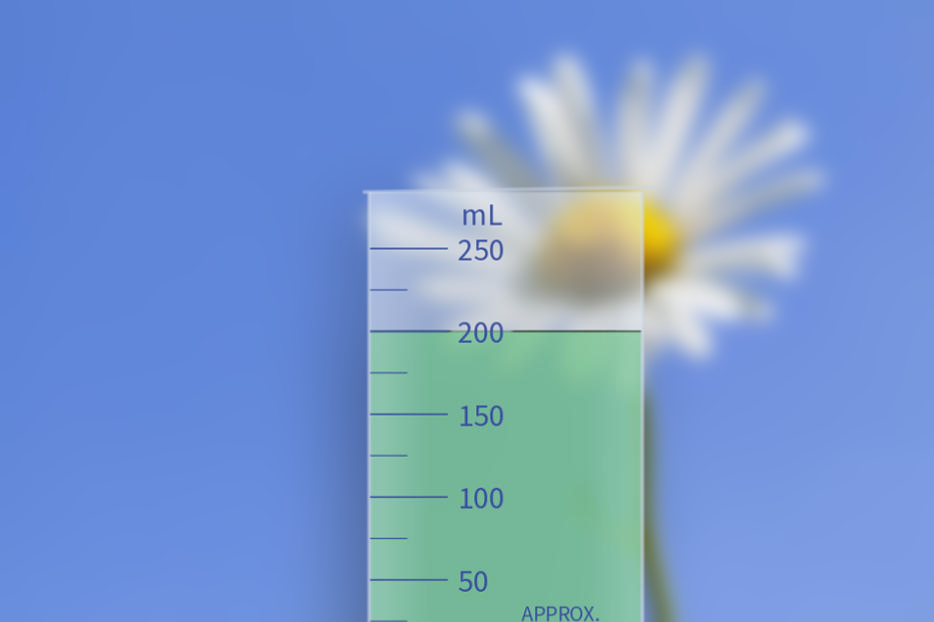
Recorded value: 200; mL
